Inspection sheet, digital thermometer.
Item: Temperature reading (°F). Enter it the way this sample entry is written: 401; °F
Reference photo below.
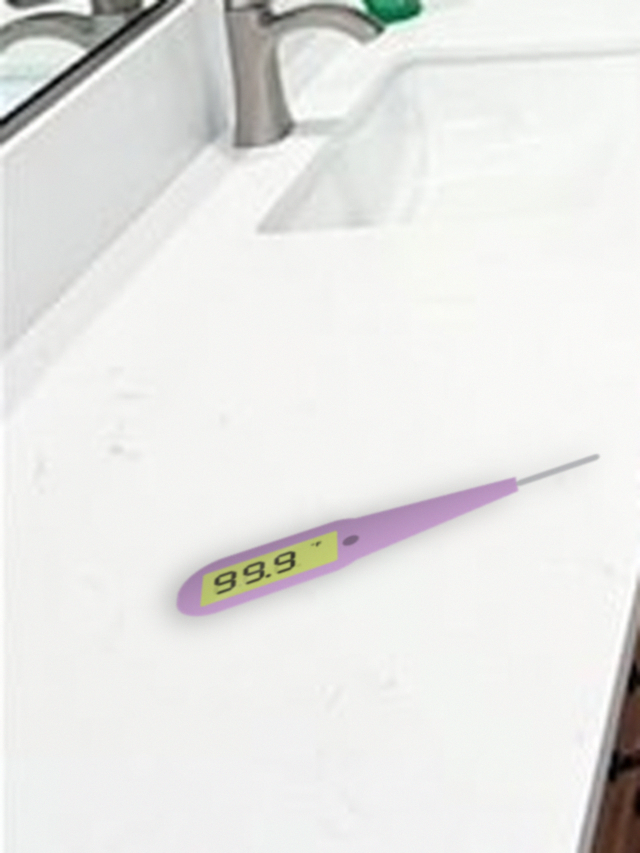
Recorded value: 99.9; °F
